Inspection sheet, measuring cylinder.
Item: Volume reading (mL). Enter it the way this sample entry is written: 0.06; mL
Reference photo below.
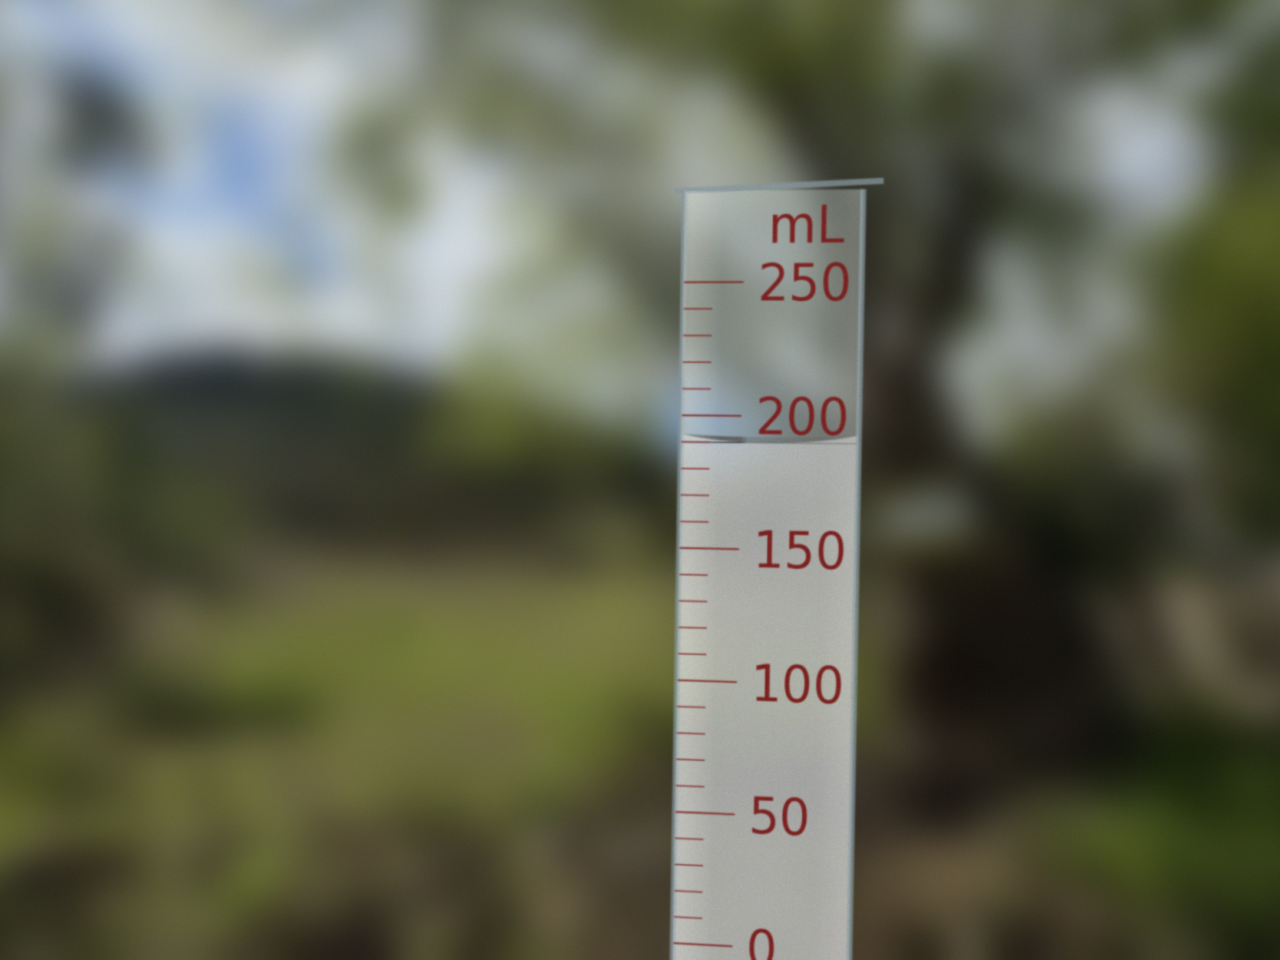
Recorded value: 190; mL
